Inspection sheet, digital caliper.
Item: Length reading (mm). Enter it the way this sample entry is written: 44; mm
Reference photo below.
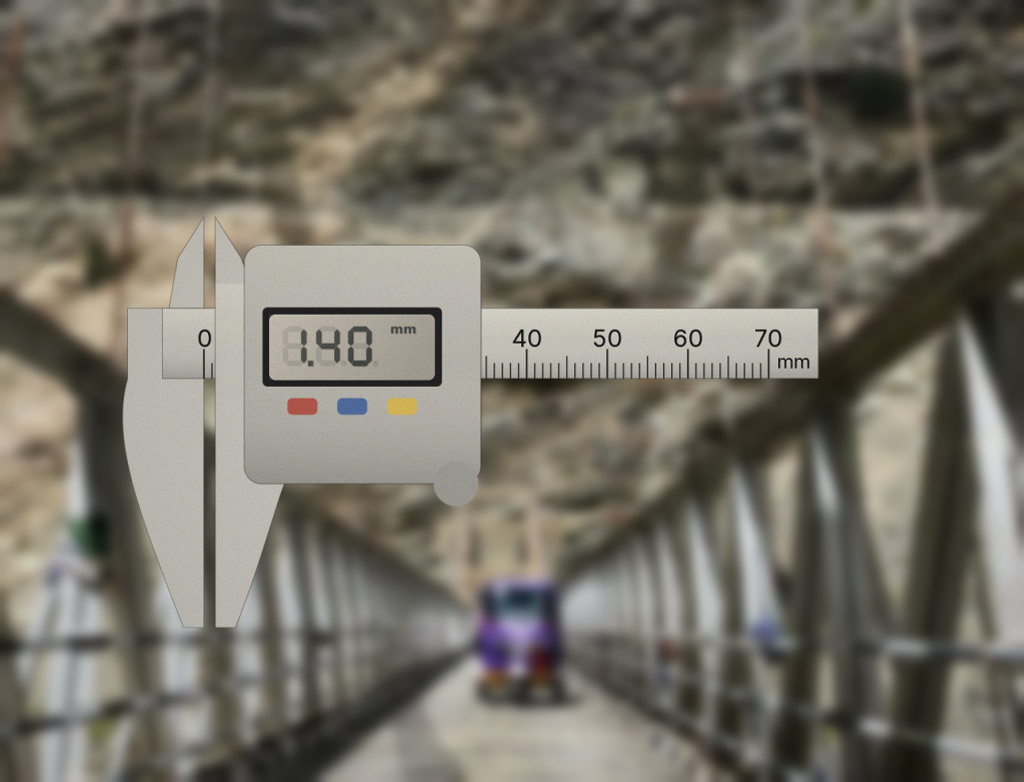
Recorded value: 1.40; mm
